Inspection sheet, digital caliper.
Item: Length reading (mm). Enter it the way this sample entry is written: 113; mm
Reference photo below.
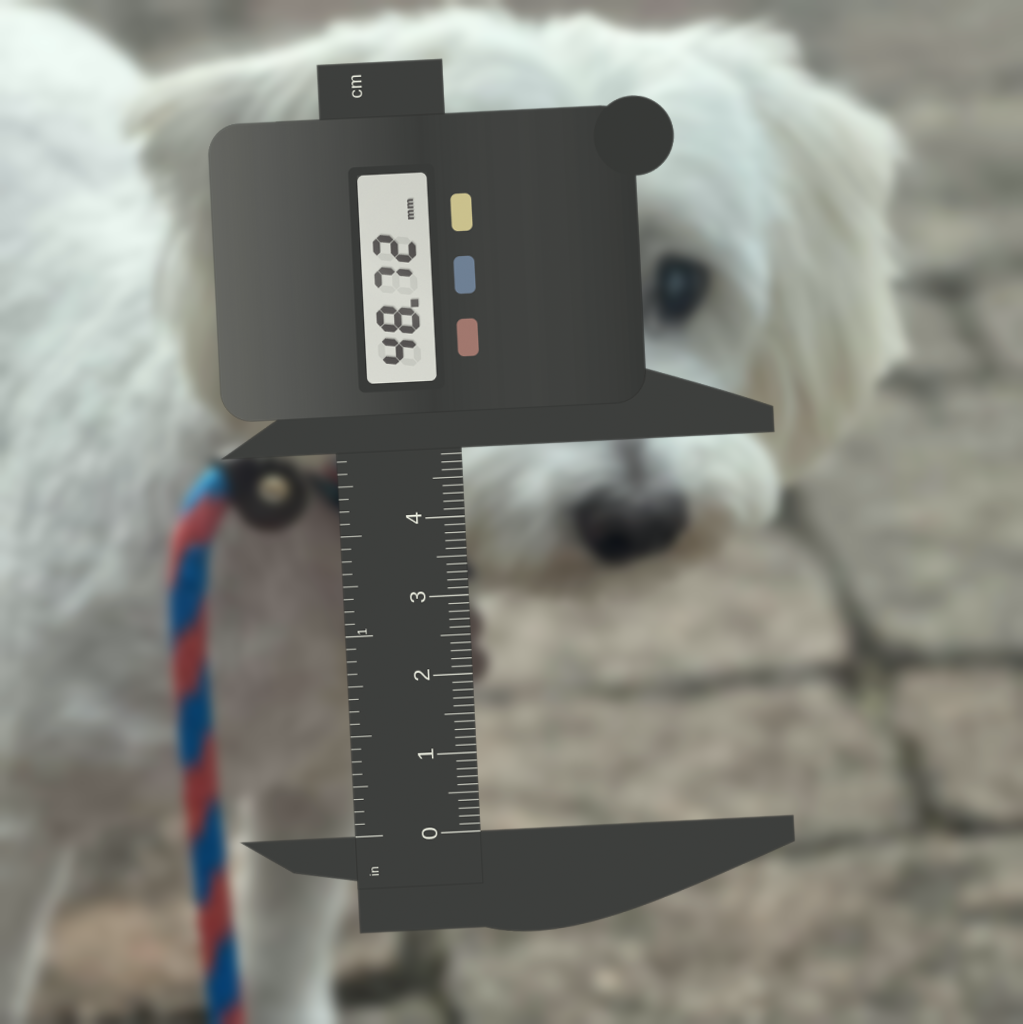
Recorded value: 48.72; mm
